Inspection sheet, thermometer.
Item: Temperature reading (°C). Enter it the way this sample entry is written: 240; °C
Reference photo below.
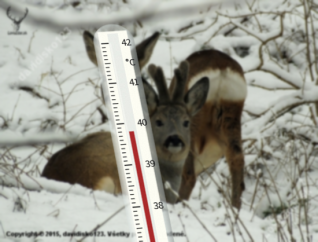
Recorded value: 39.8; °C
